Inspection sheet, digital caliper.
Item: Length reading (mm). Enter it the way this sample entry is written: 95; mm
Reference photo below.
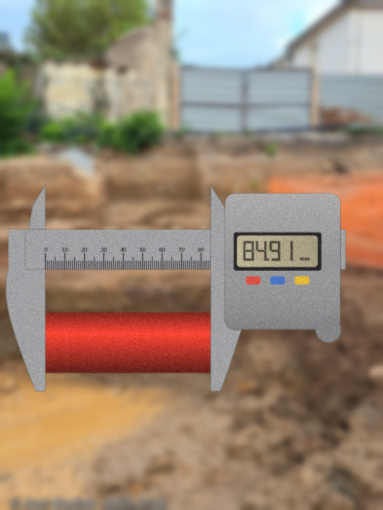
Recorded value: 84.91; mm
